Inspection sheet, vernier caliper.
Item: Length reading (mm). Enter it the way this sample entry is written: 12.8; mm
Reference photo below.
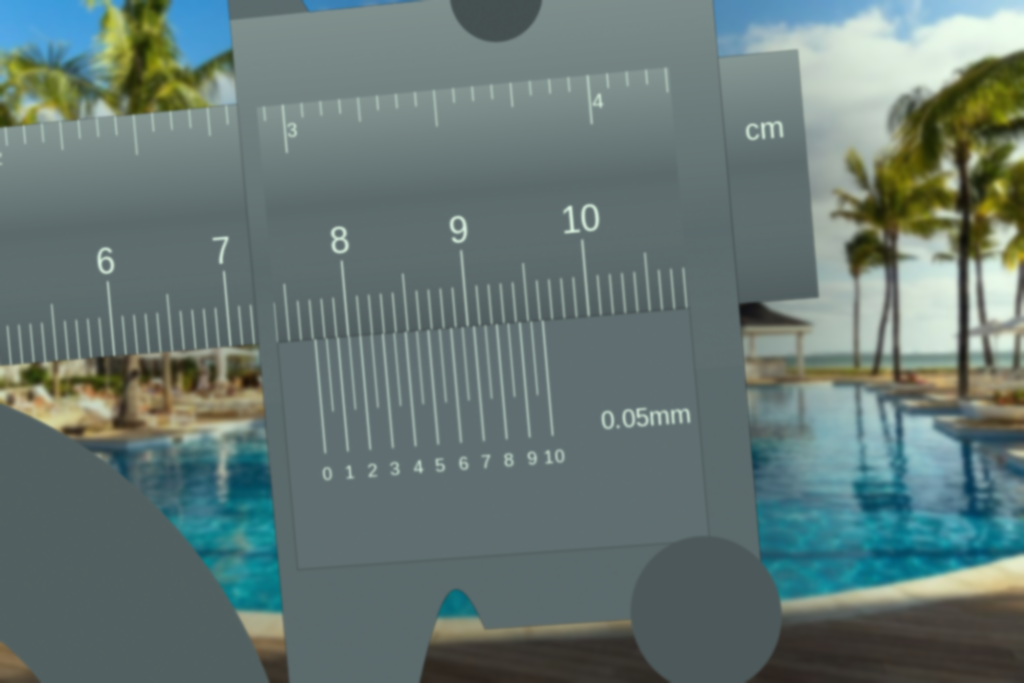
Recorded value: 77.2; mm
